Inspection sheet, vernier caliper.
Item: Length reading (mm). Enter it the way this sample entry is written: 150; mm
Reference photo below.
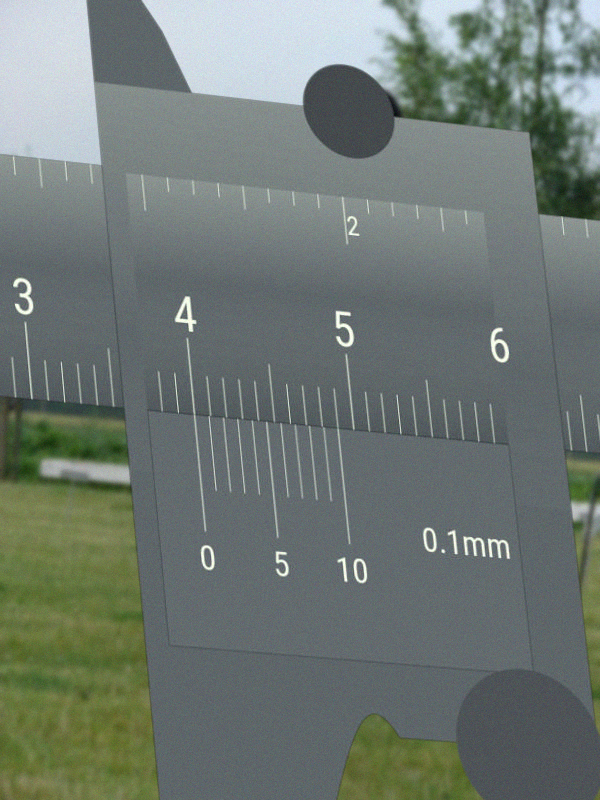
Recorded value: 40.0; mm
